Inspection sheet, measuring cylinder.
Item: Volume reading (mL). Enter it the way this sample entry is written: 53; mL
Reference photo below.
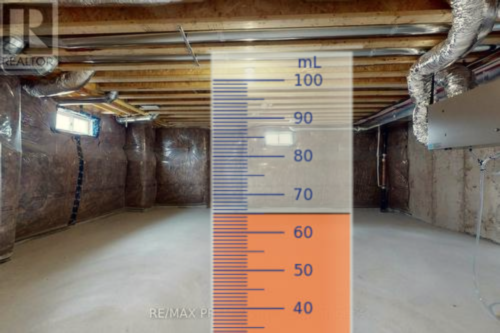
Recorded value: 65; mL
